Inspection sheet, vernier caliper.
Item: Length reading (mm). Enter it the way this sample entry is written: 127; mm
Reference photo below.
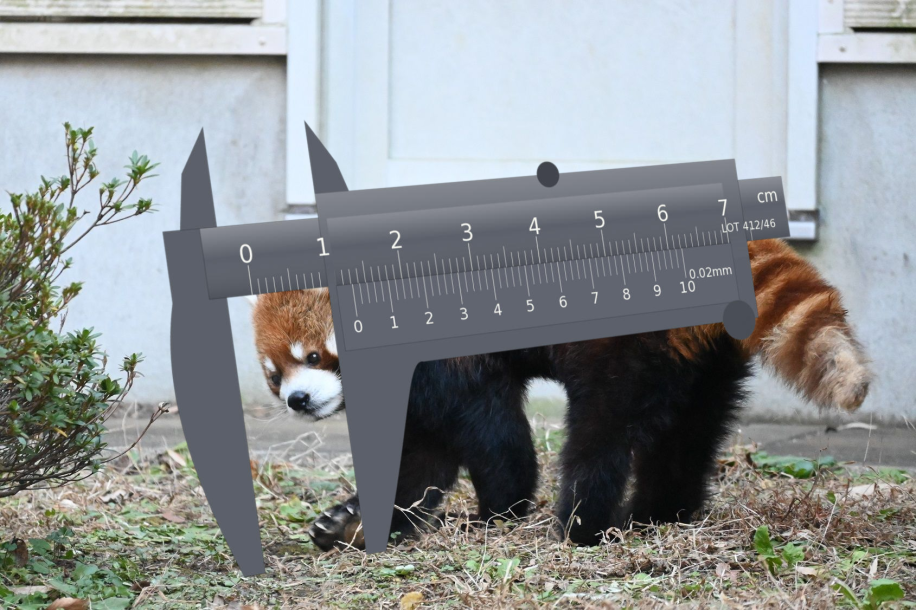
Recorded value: 13.2; mm
